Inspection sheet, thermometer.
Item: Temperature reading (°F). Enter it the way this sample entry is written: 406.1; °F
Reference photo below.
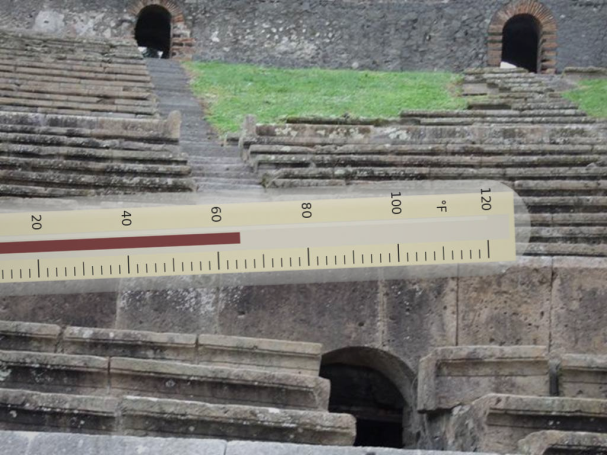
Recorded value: 65; °F
